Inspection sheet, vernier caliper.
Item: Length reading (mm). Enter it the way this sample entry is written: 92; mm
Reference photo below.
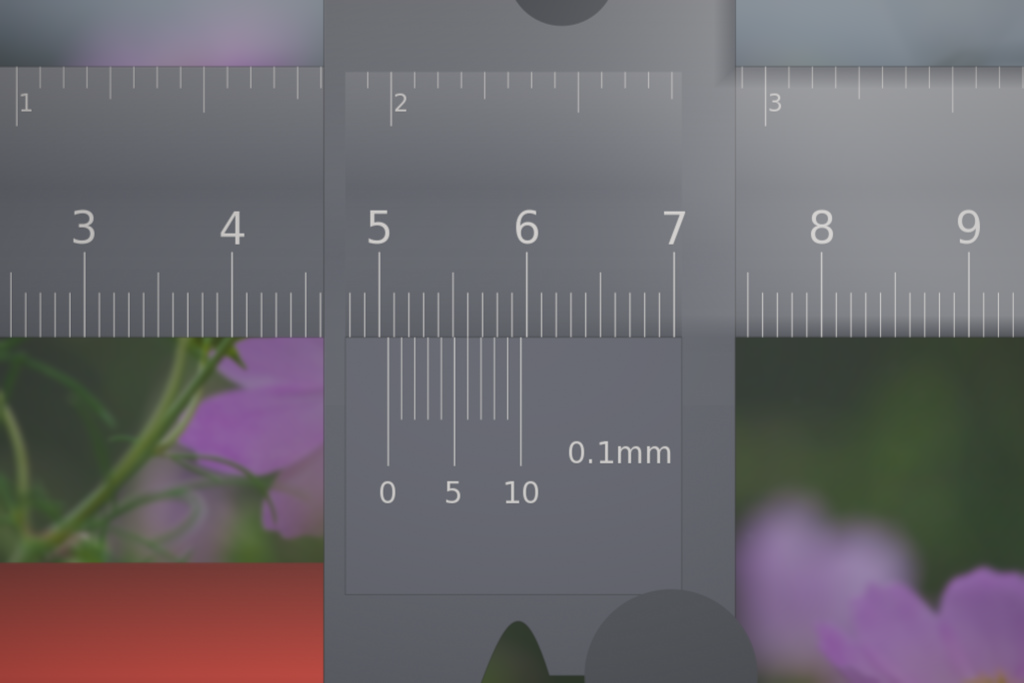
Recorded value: 50.6; mm
